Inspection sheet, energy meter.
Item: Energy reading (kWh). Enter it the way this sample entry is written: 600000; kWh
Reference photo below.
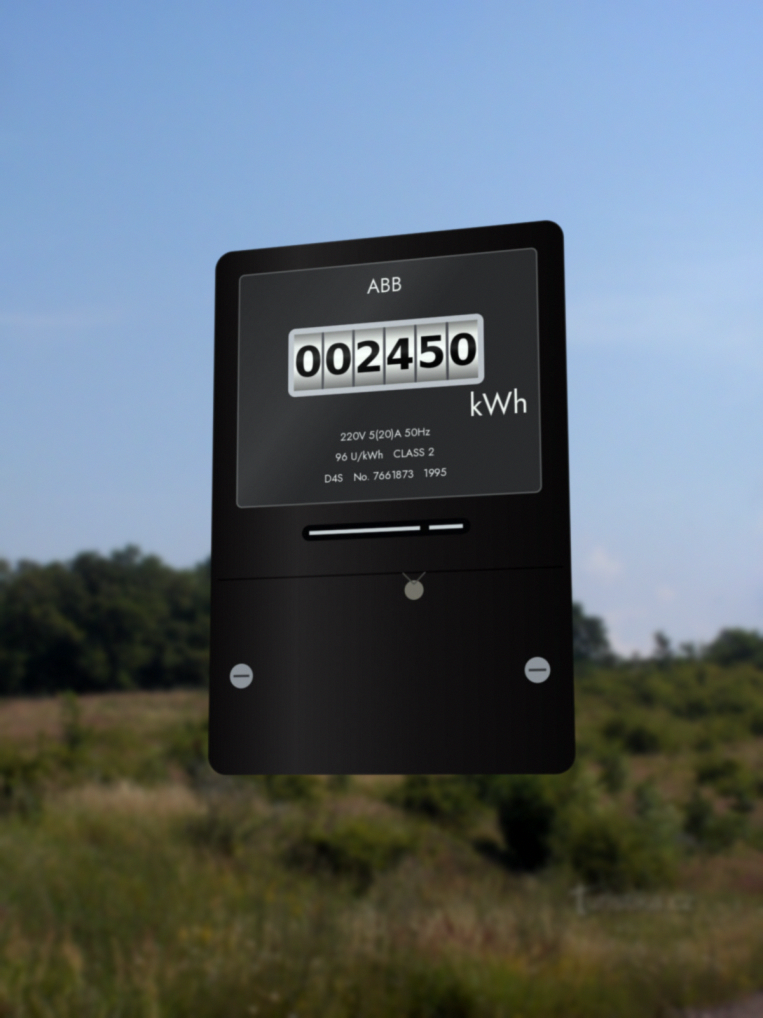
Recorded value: 2450; kWh
